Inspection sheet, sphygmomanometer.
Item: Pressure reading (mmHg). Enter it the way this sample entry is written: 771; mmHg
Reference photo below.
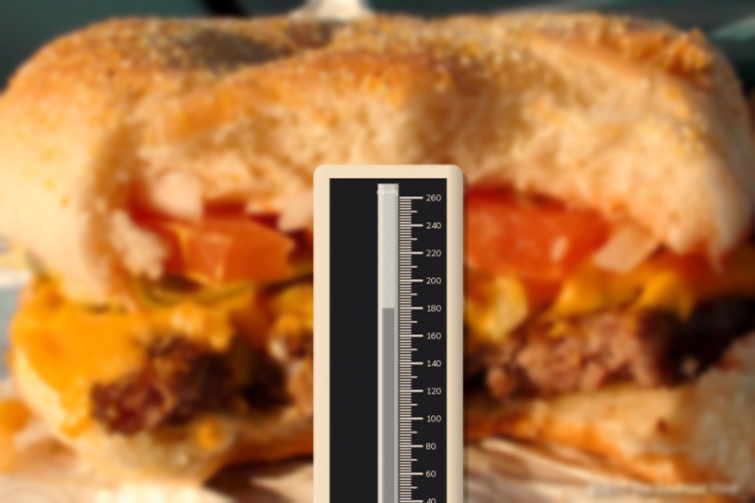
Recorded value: 180; mmHg
